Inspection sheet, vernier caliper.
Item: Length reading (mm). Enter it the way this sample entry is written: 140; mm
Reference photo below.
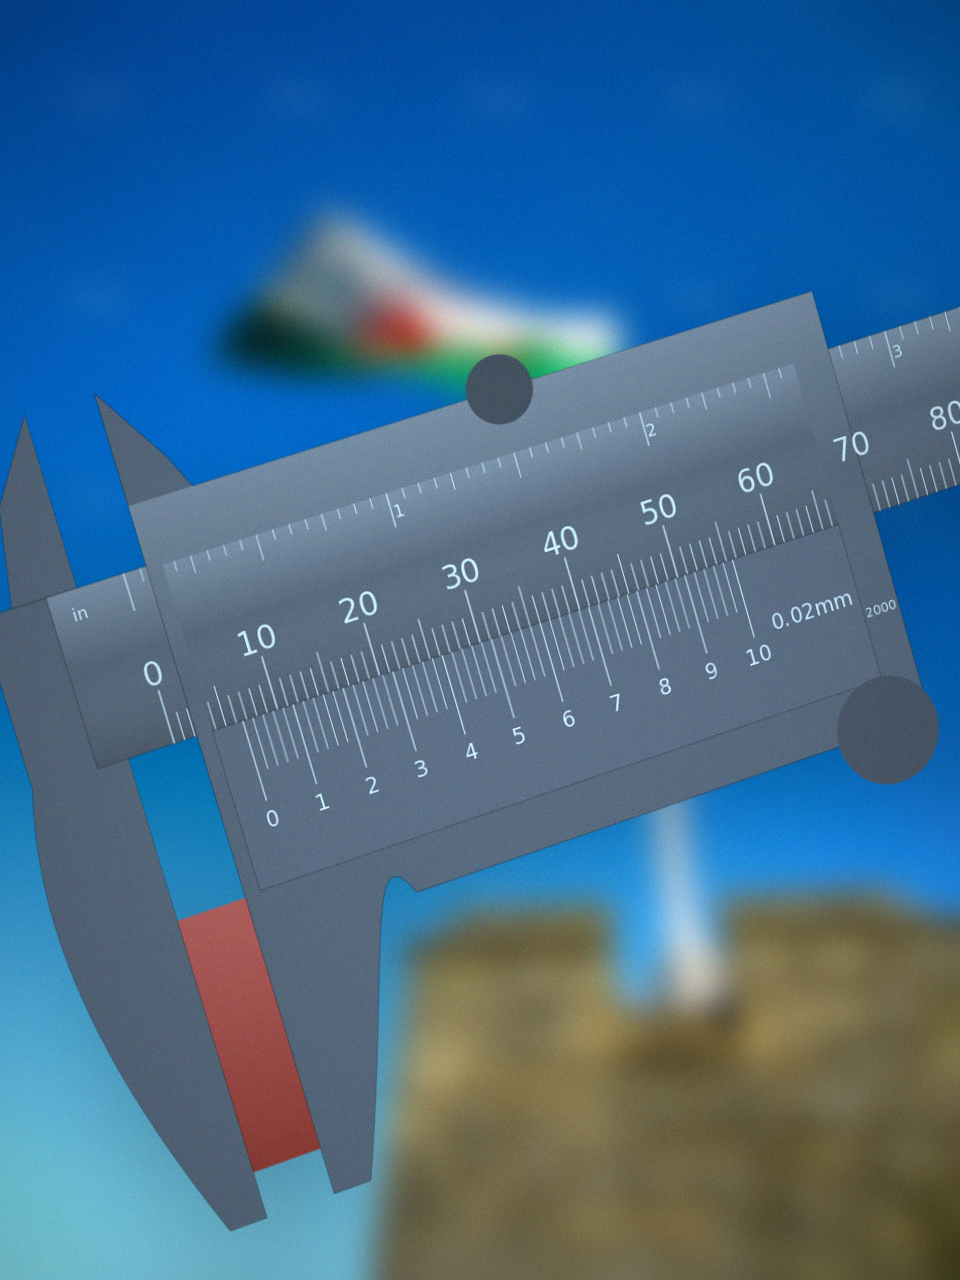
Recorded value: 6.6; mm
